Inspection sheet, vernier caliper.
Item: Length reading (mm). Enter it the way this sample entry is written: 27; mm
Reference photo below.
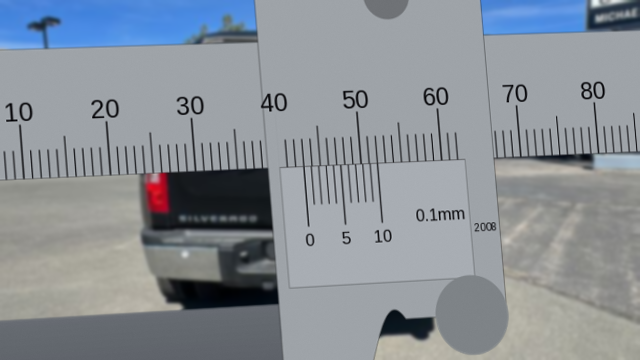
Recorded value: 43.0; mm
